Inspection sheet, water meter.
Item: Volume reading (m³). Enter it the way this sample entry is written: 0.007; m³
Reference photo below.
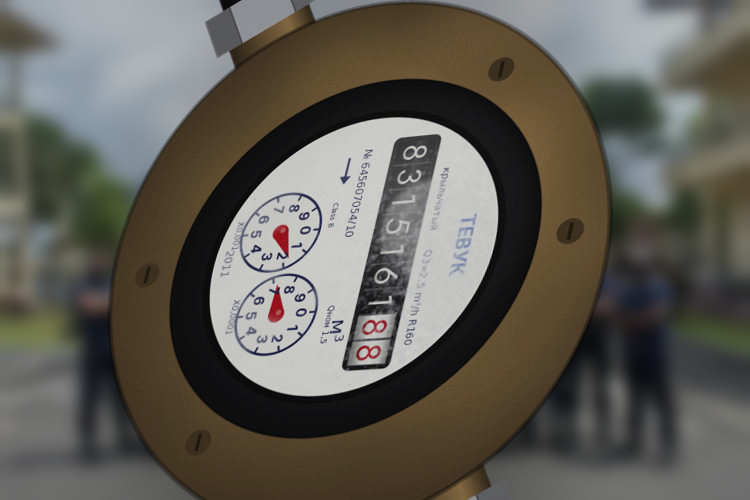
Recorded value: 8315161.8817; m³
